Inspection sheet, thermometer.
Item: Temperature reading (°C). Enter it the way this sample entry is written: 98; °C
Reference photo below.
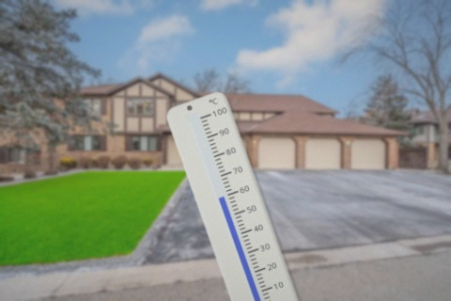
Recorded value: 60; °C
